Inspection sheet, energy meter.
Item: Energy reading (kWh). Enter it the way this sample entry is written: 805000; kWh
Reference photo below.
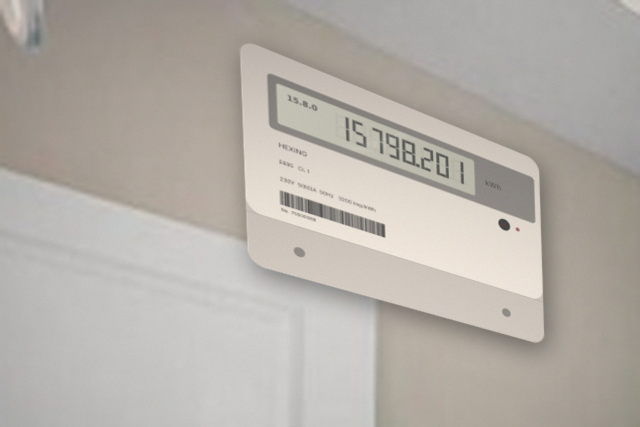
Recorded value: 15798.201; kWh
